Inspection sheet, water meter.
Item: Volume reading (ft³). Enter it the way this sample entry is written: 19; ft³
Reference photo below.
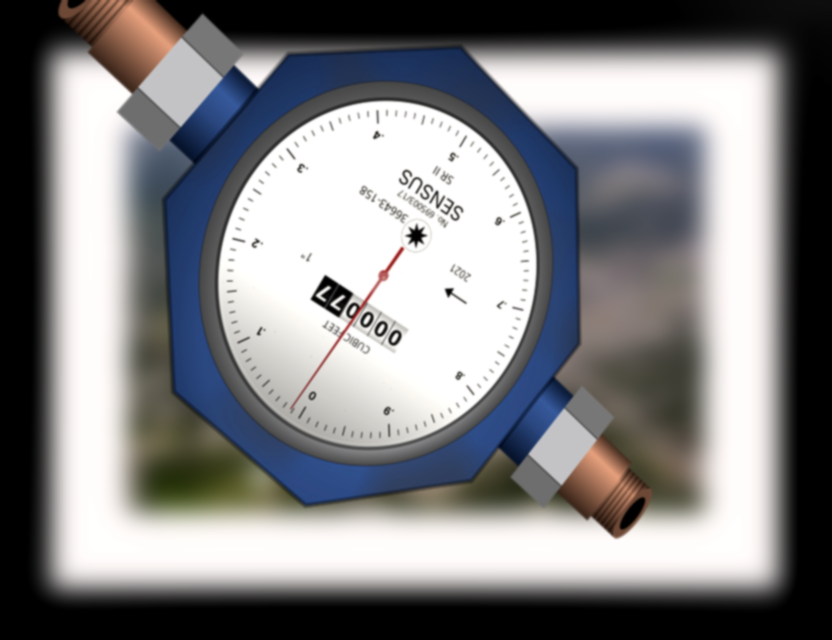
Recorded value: 77.01; ft³
